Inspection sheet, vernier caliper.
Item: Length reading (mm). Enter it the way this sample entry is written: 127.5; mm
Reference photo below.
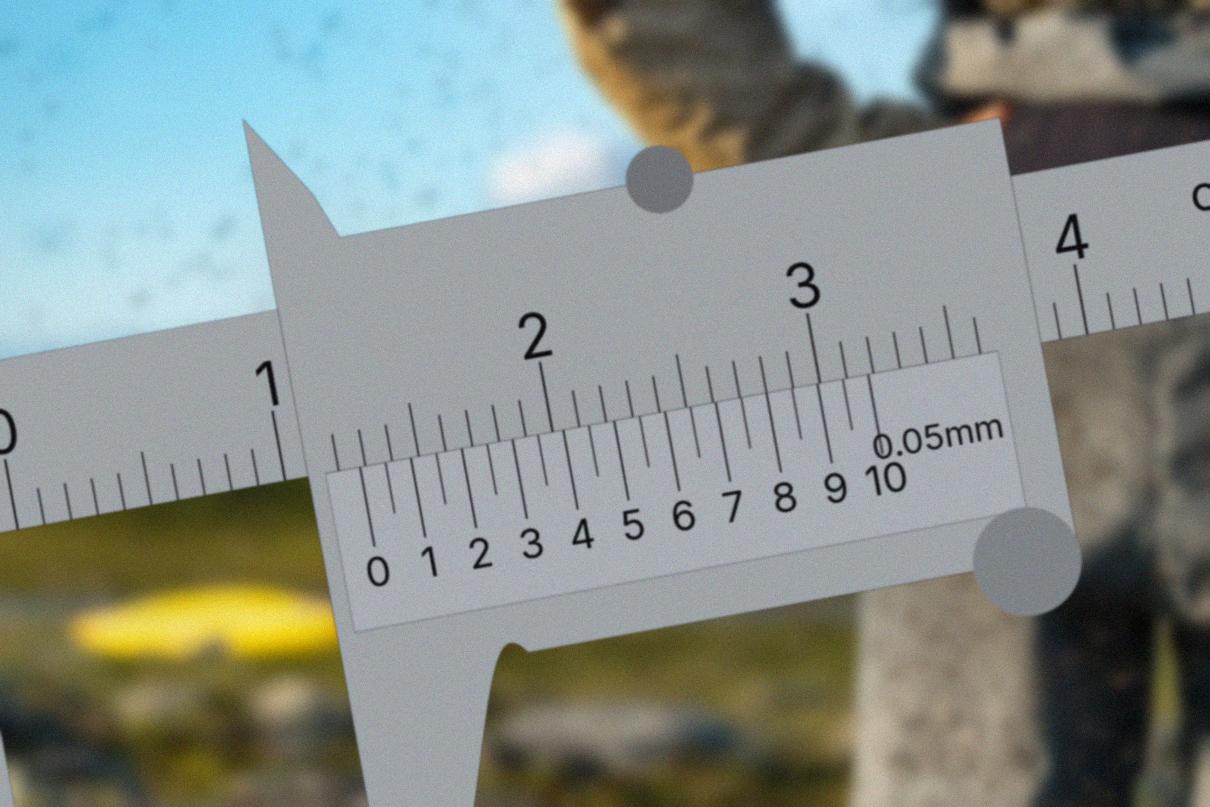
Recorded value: 12.8; mm
